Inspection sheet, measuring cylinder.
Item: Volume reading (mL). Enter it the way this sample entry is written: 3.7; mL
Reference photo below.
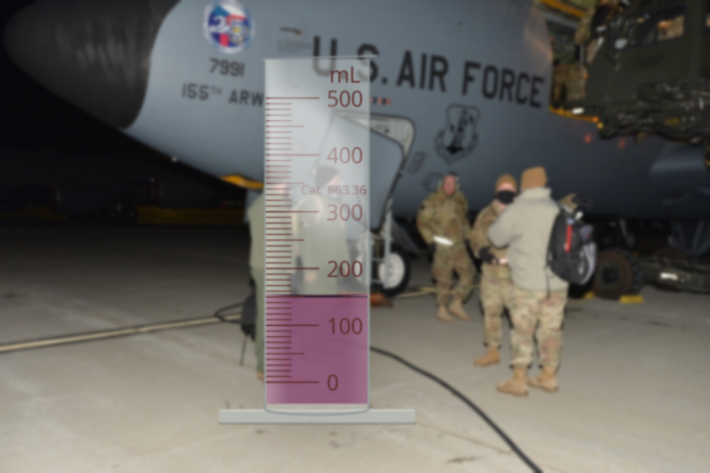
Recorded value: 150; mL
